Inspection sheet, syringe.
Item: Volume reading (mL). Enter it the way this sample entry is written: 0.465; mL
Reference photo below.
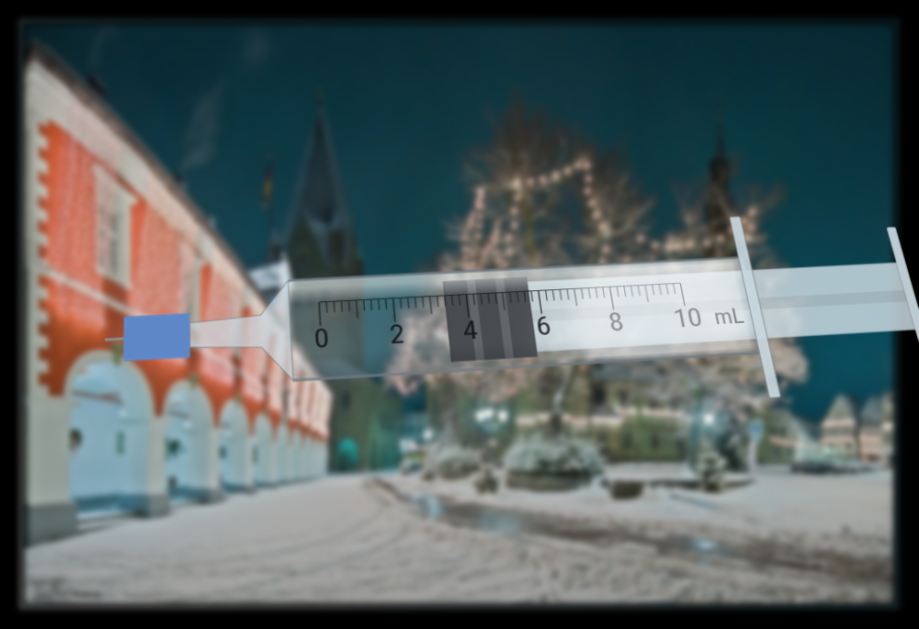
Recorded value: 3.4; mL
